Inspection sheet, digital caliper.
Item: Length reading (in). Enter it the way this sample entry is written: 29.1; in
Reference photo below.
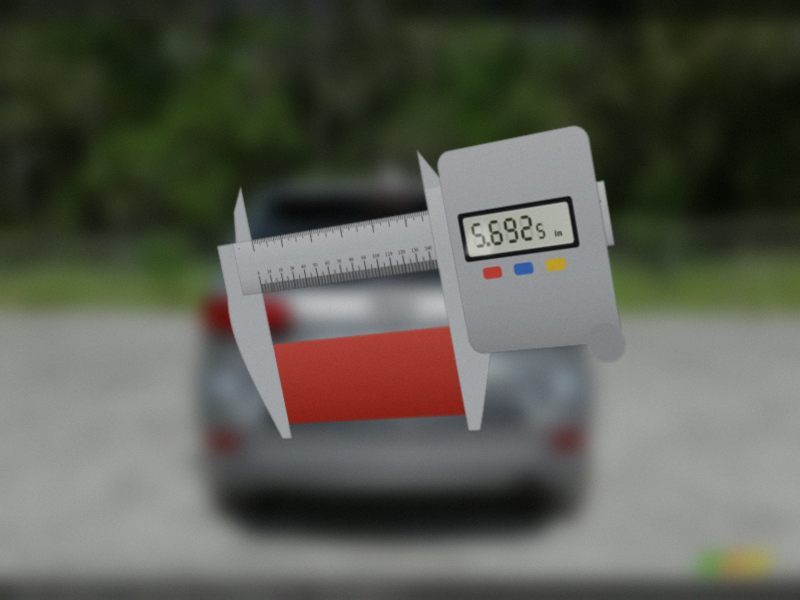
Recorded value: 5.6925; in
